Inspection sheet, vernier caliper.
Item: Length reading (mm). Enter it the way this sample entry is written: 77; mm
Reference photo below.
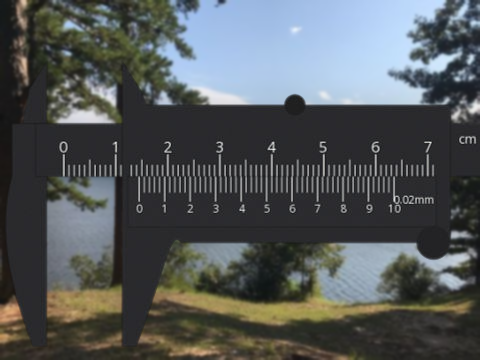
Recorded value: 14.5; mm
